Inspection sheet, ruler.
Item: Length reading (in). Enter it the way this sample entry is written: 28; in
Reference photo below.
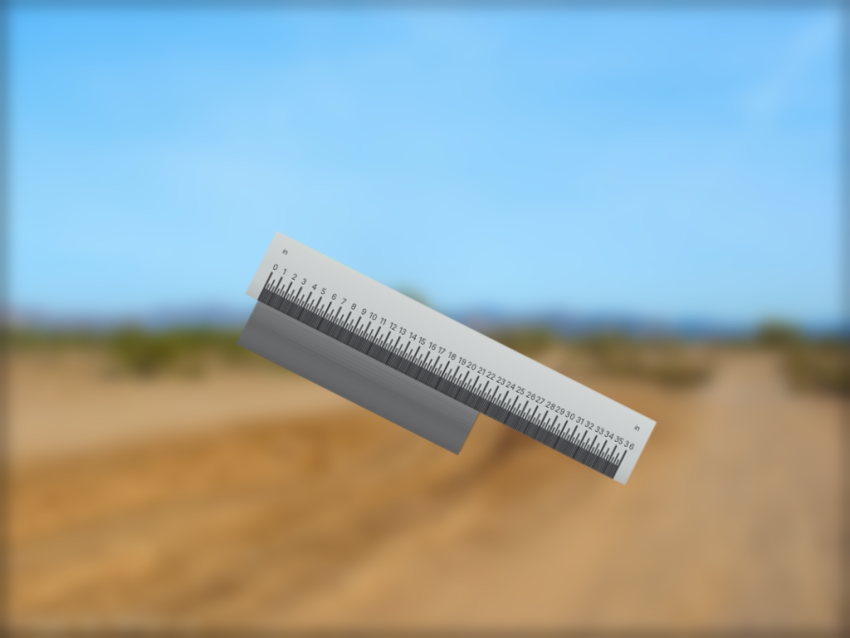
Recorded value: 22.5; in
